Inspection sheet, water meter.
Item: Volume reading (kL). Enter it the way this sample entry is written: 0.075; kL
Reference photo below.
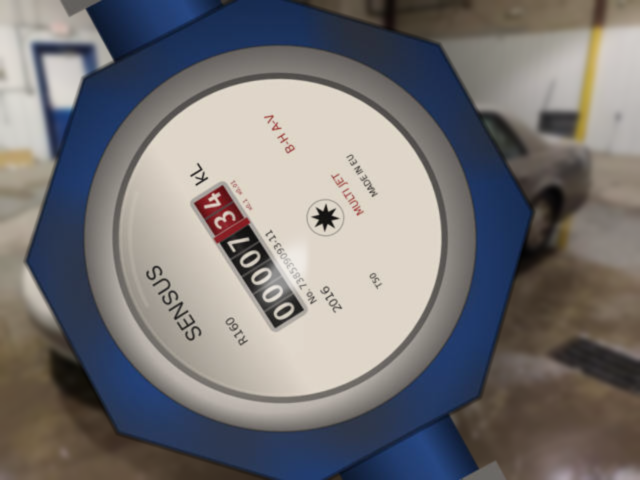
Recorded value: 7.34; kL
